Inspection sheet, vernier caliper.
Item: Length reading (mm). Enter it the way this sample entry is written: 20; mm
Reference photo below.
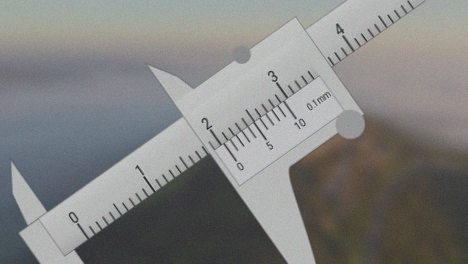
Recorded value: 20.4; mm
